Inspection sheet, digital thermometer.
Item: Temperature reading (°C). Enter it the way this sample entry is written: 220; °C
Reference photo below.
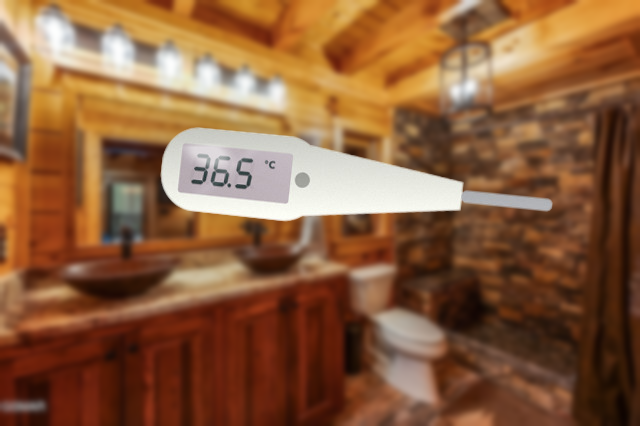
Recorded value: 36.5; °C
